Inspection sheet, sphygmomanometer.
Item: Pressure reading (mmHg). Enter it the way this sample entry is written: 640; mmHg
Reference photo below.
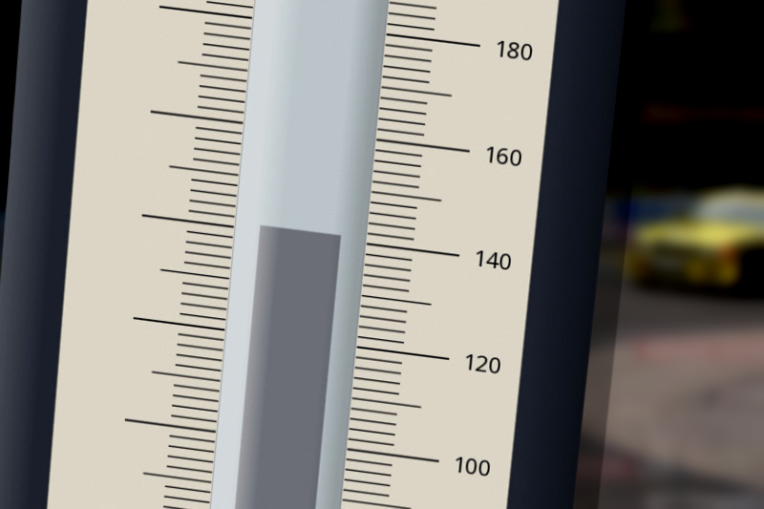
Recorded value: 141; mmHg
